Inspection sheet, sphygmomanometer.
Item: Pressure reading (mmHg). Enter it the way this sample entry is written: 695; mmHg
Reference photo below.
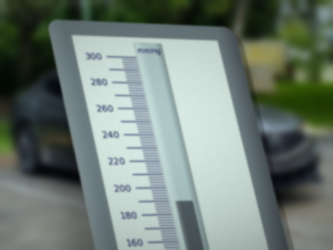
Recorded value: 190; mmHg
